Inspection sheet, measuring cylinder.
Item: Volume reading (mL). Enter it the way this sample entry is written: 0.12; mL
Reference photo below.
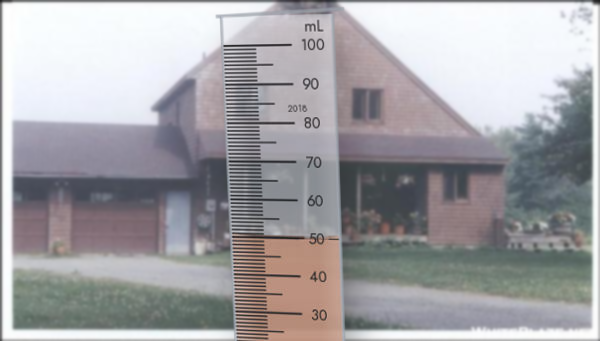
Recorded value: 50; mL
